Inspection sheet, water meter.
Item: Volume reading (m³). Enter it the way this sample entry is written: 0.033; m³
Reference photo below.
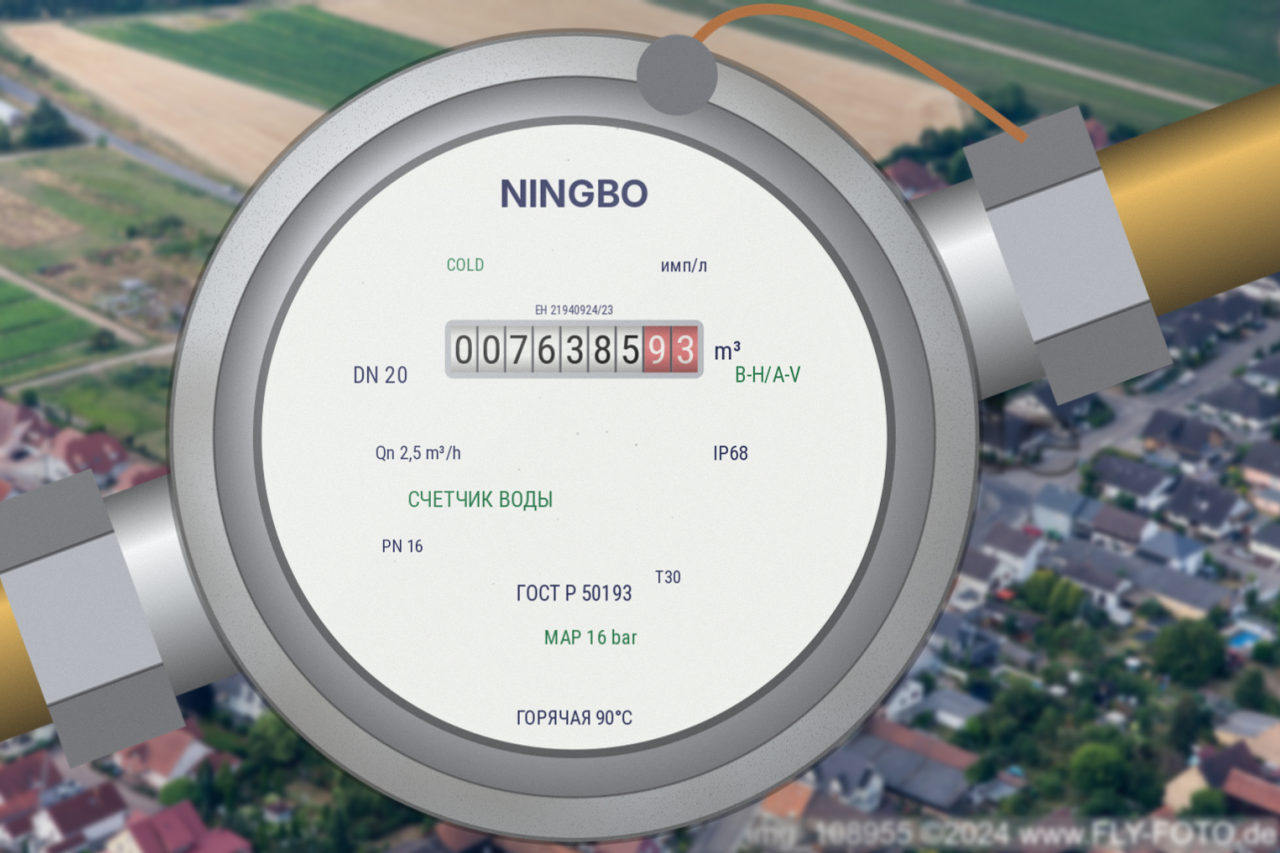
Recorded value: 76385.93; m³
